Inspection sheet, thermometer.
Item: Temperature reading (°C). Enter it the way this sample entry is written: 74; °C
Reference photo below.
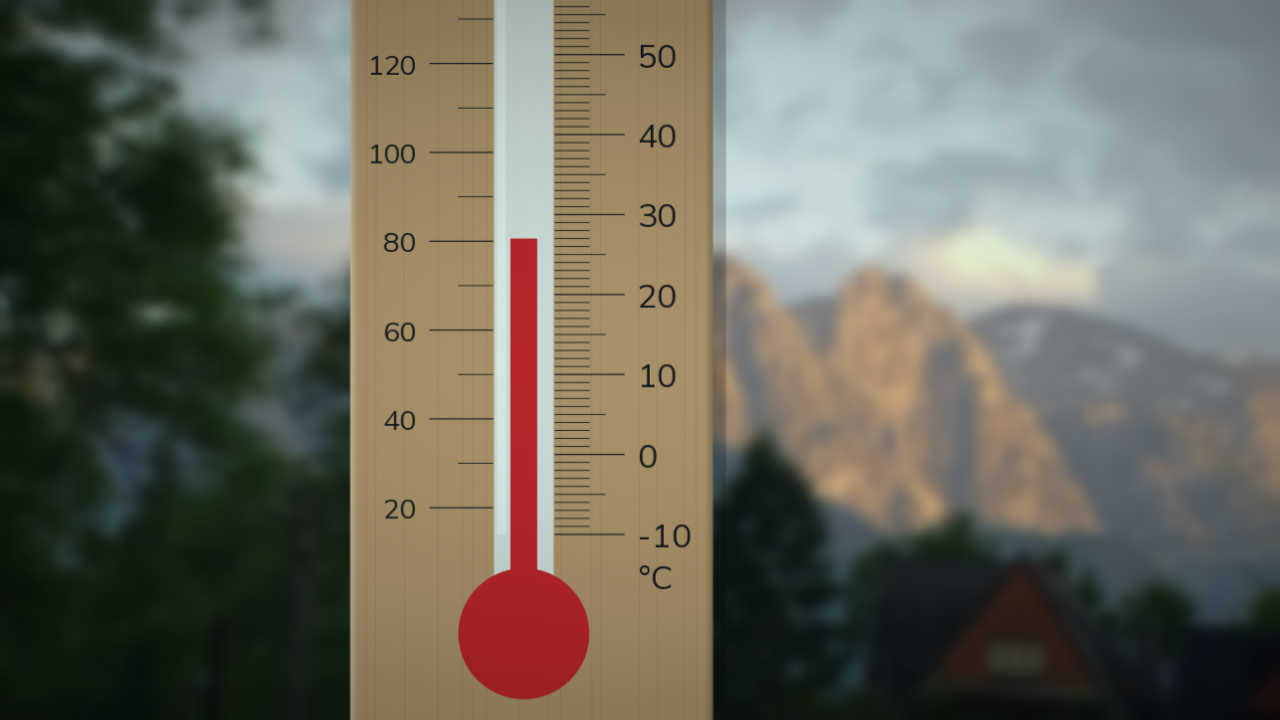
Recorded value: 27; °C
